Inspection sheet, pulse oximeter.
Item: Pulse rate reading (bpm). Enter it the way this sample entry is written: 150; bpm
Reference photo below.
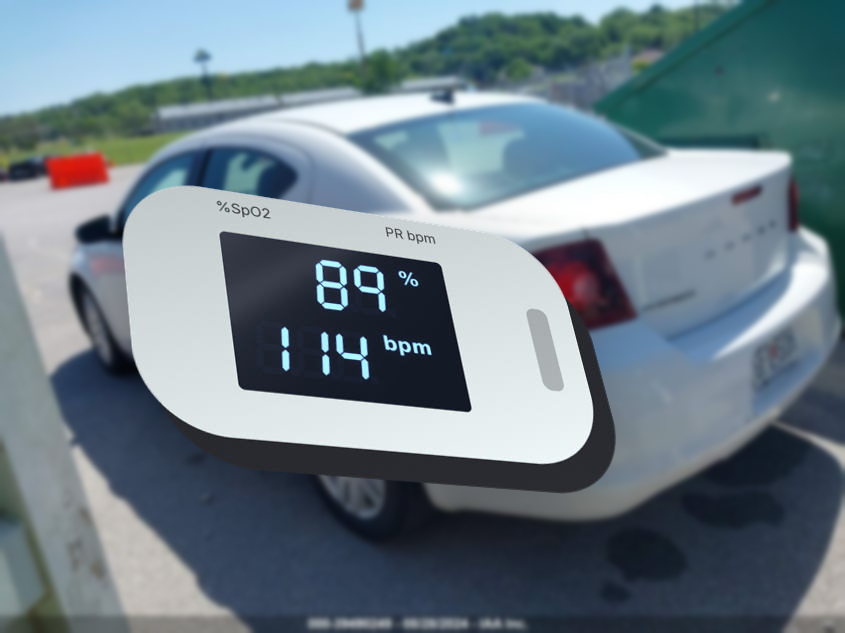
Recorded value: 114; bpm
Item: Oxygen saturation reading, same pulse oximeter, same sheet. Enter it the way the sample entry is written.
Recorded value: 89; %
